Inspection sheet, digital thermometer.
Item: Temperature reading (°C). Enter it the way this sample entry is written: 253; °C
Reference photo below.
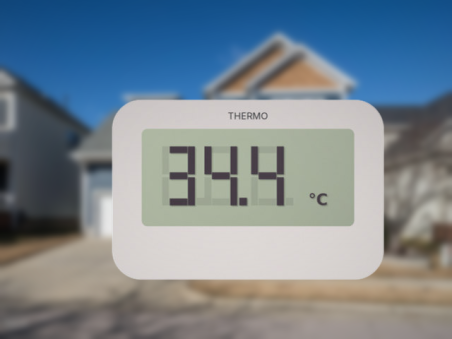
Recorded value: 34.4; °C
